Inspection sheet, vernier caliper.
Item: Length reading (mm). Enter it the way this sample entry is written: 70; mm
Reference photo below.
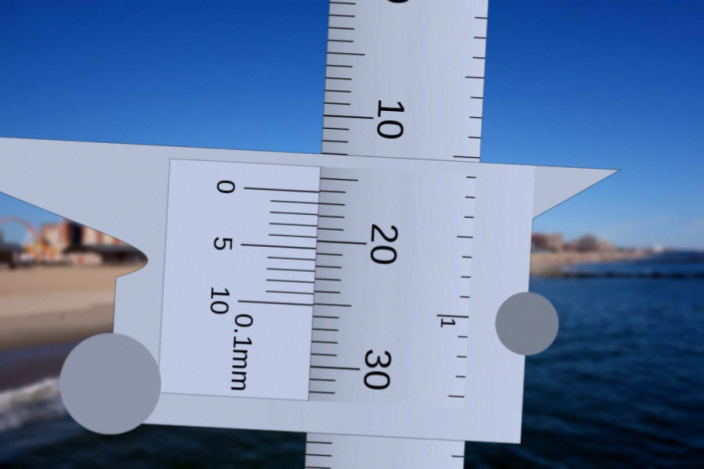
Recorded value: 16.1; mm
